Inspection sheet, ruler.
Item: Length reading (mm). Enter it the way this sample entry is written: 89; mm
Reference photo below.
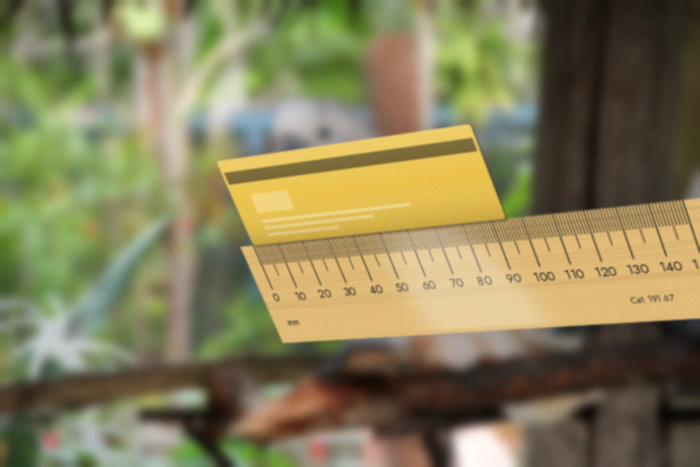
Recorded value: 95; mm
